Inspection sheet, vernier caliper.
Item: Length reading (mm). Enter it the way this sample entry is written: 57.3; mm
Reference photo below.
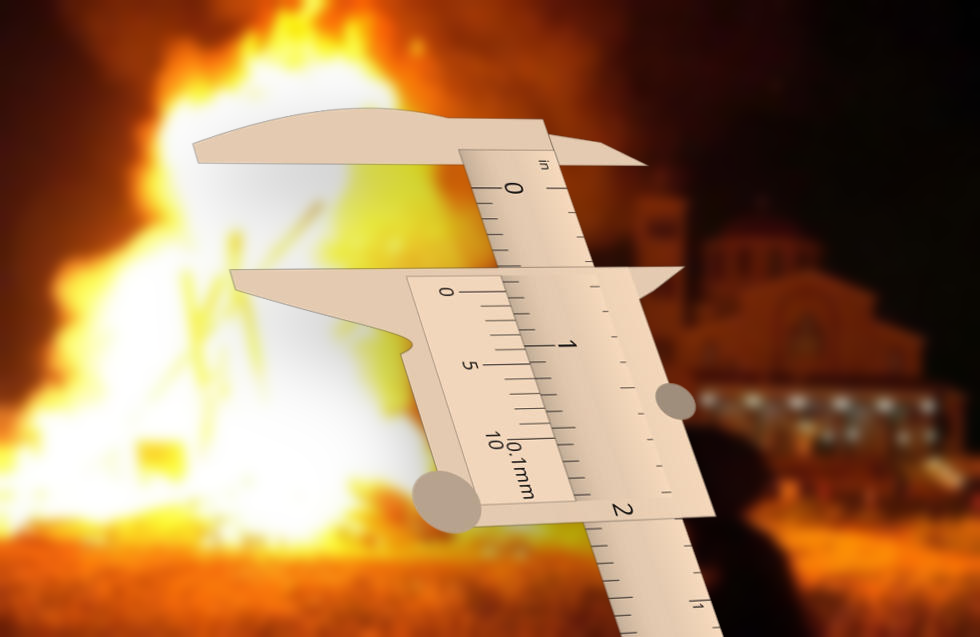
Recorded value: 6.6; mm
